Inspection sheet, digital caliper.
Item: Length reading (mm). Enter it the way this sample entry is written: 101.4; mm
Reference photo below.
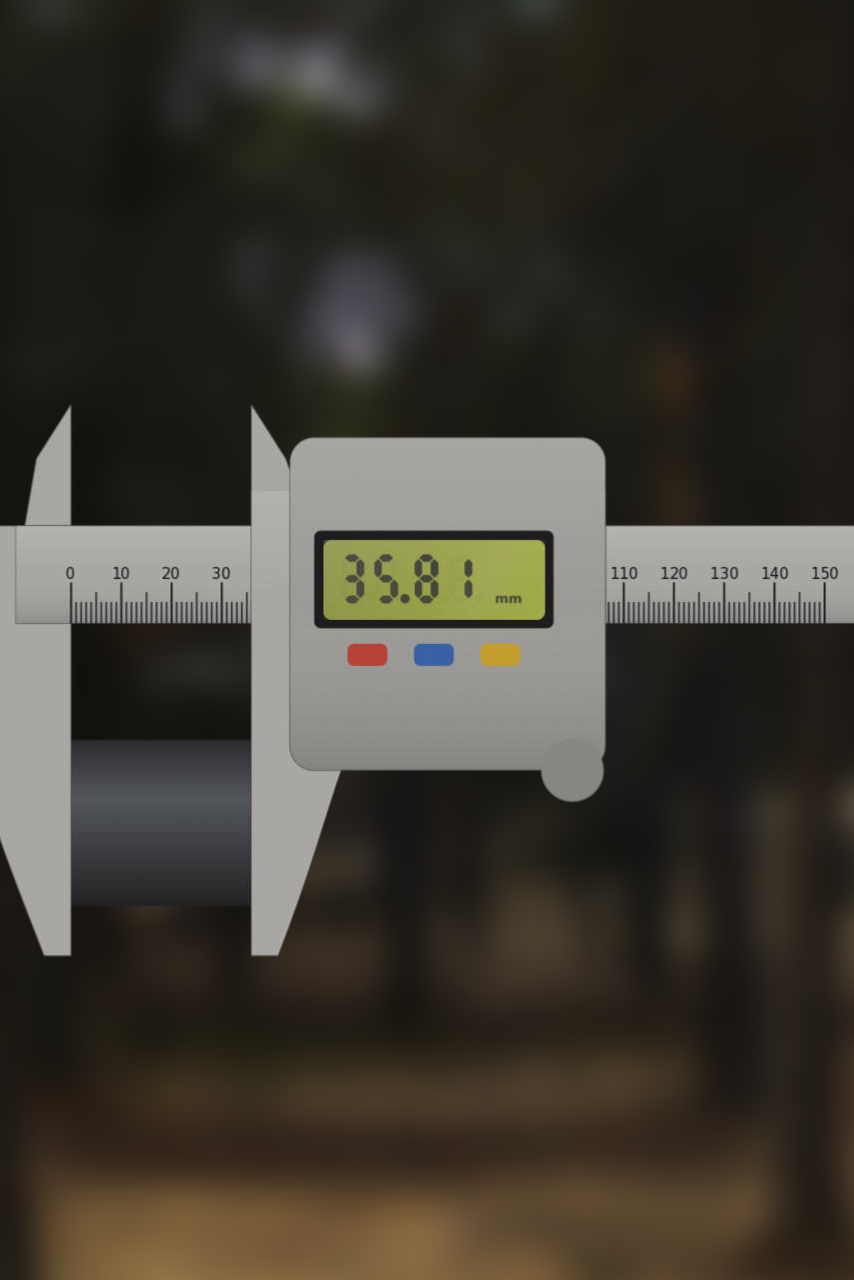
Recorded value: 35.81; mm
